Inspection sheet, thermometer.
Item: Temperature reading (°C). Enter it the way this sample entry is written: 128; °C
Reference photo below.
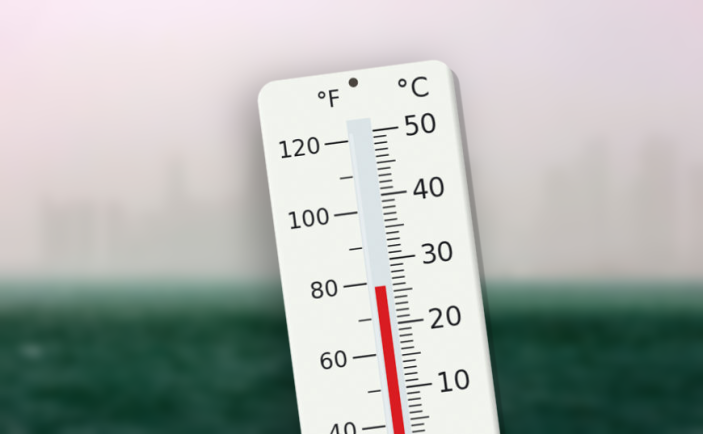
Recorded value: 26; °C
